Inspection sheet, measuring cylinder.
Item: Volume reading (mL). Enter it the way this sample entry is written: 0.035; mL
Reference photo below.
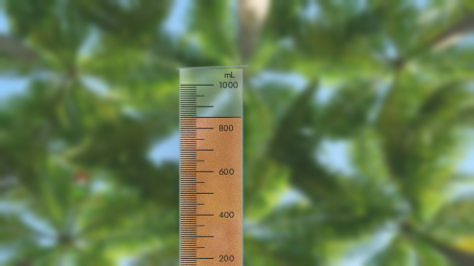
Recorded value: 850; mL
